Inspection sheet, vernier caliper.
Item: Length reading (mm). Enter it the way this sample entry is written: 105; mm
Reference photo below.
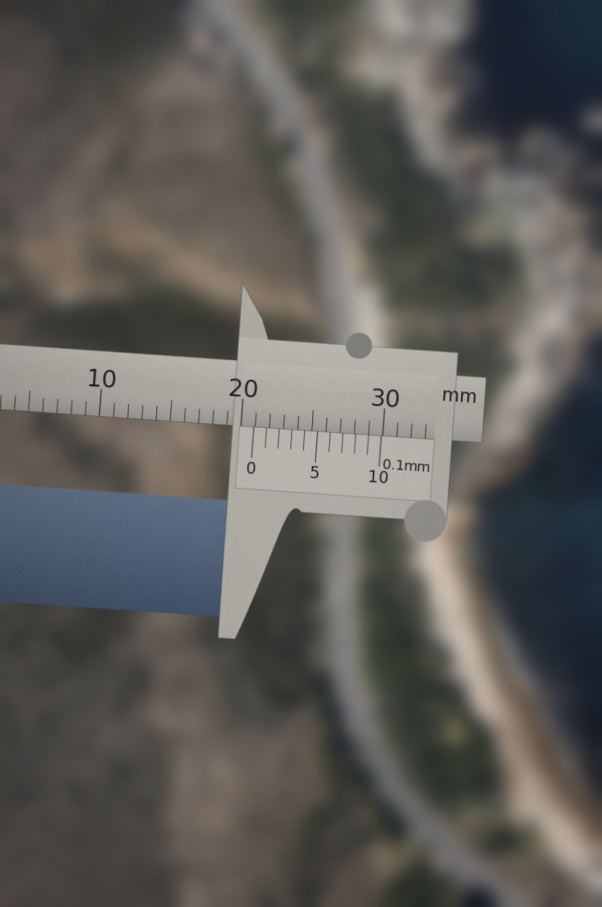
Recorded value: 20.9; mm
